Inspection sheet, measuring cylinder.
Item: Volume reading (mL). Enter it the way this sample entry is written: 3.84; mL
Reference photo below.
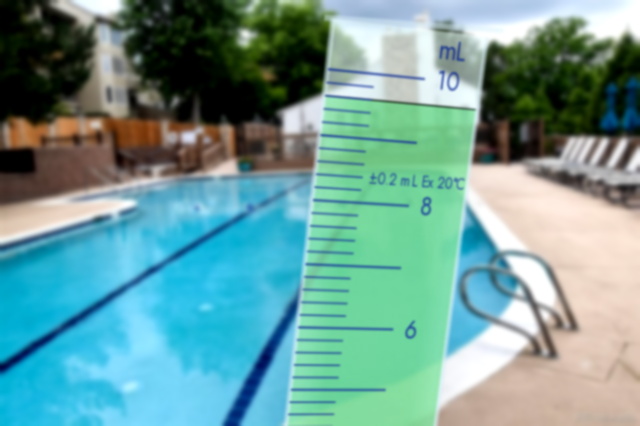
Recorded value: 9.6; mL
